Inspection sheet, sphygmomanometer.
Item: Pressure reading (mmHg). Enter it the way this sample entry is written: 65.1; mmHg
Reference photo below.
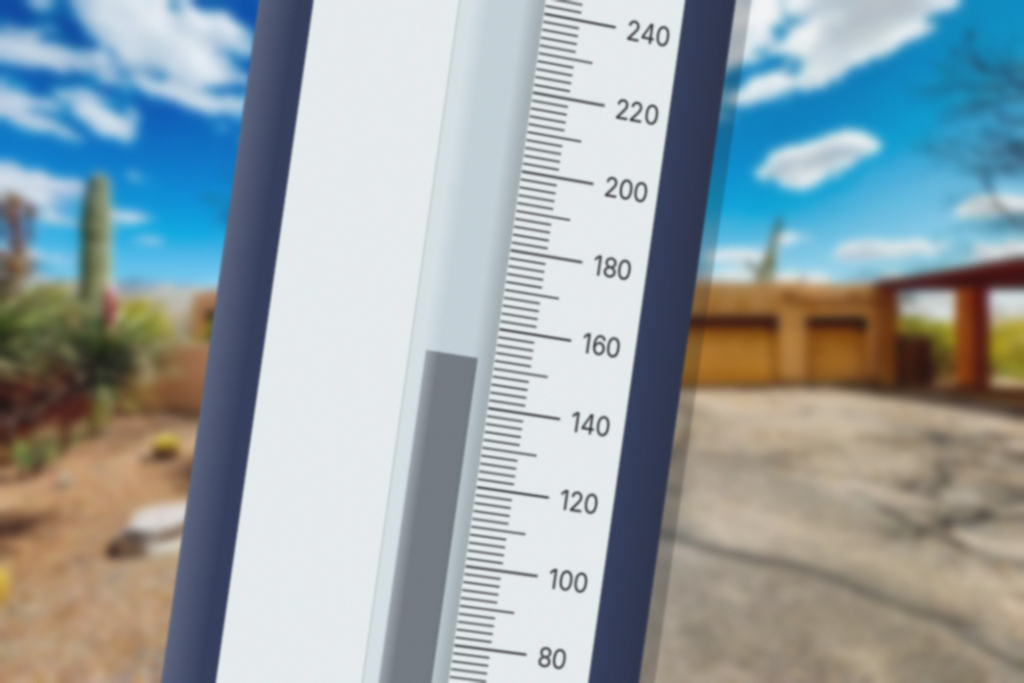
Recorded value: 152; mmHg
